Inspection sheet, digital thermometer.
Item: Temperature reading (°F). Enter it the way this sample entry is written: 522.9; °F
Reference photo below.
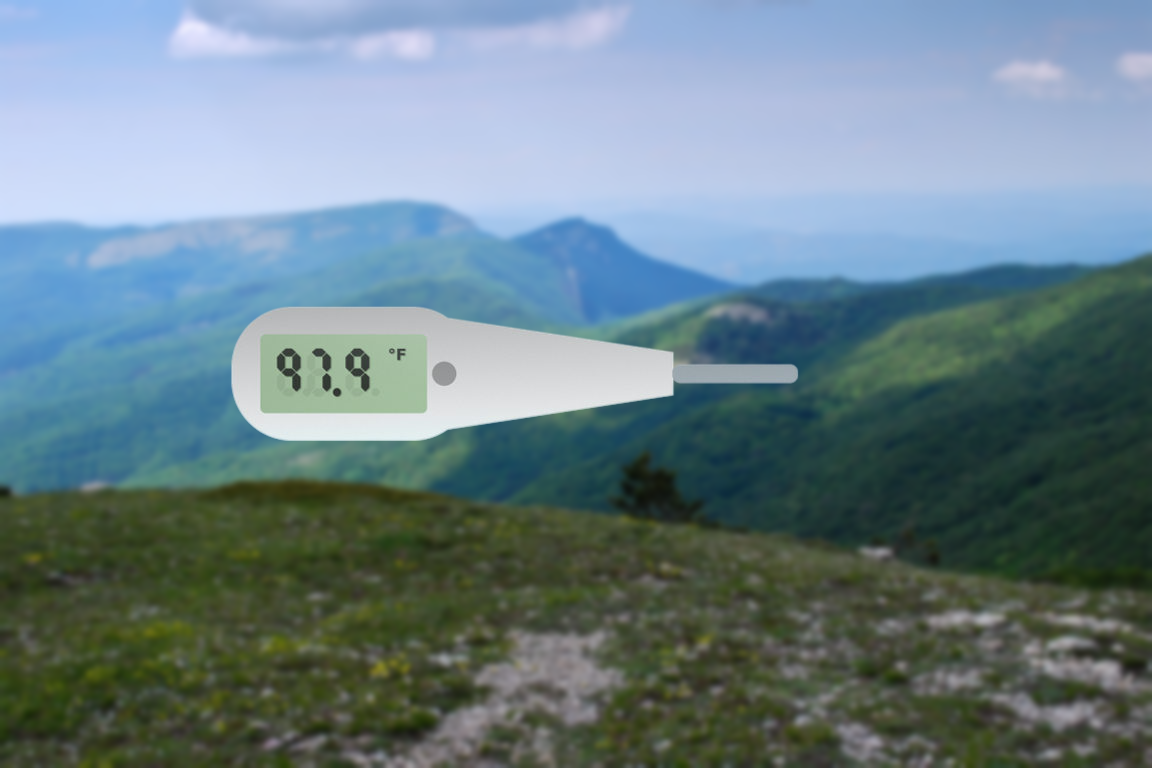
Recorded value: 97.9; °F
